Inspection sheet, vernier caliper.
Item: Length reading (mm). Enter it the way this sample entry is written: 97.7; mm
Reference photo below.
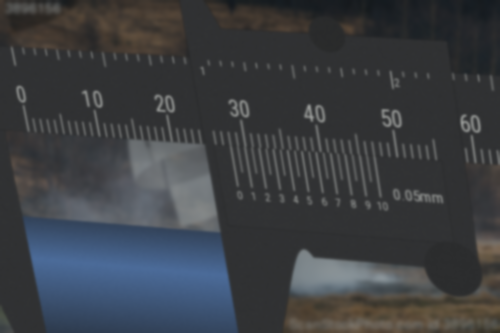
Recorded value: 28.0; mm
